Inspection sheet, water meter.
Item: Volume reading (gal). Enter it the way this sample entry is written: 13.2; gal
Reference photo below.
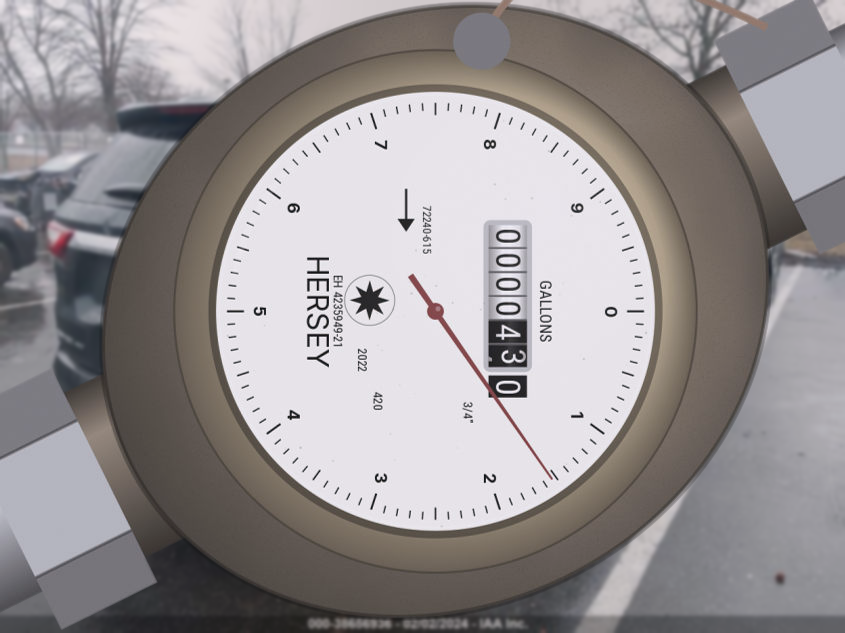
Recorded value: 431.5; gal
